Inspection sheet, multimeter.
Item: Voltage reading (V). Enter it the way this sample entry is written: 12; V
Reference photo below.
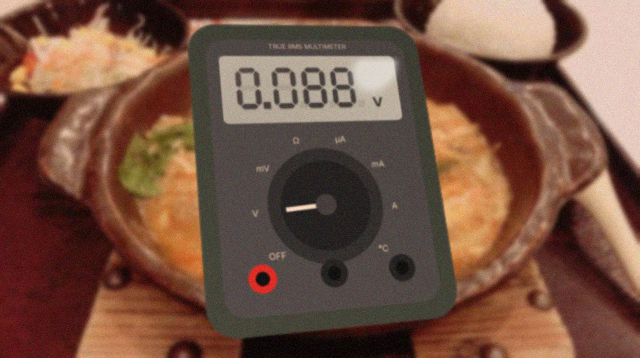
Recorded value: 0.088; V
